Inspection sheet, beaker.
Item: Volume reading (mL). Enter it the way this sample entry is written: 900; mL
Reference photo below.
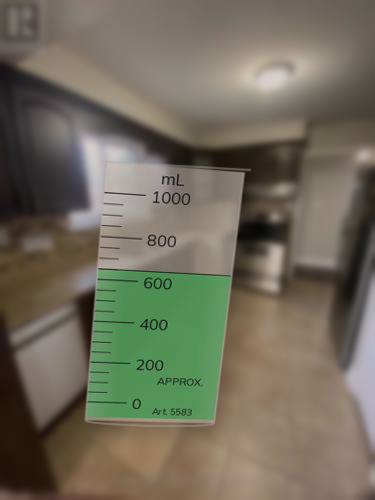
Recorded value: 650; mL
